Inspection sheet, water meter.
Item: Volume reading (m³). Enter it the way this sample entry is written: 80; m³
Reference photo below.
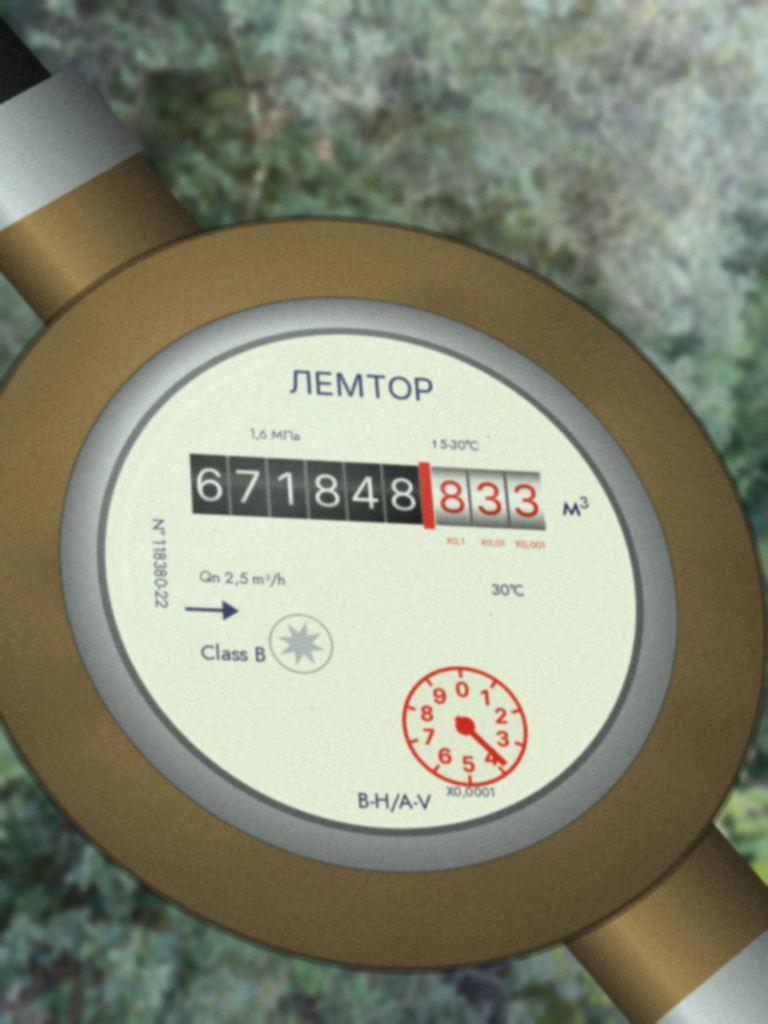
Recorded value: 671848.8333; m³
